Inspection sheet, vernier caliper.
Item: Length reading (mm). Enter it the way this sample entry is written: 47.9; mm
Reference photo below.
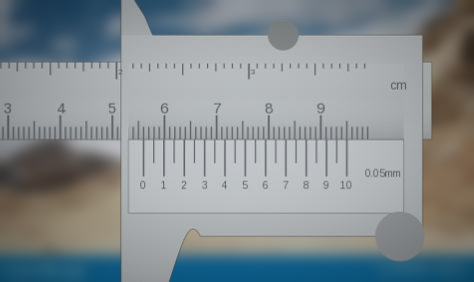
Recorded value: 56.0; mm
